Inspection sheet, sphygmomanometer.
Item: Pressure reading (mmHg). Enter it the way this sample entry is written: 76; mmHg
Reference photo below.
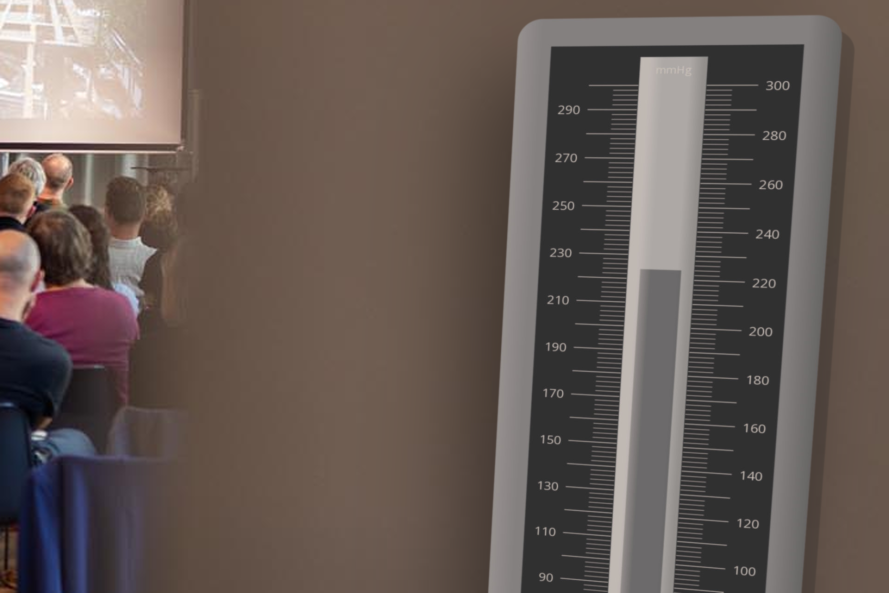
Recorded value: 224; mmHg
